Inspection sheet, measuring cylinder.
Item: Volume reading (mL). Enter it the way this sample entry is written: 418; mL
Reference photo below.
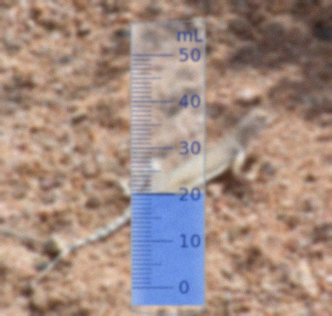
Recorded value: 20; mL
